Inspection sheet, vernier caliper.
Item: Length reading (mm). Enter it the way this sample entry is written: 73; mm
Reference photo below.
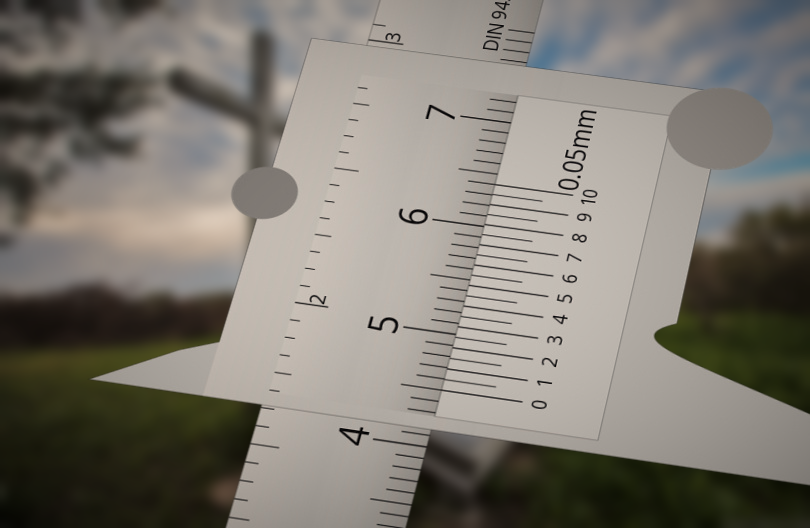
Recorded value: 45.0; mm
